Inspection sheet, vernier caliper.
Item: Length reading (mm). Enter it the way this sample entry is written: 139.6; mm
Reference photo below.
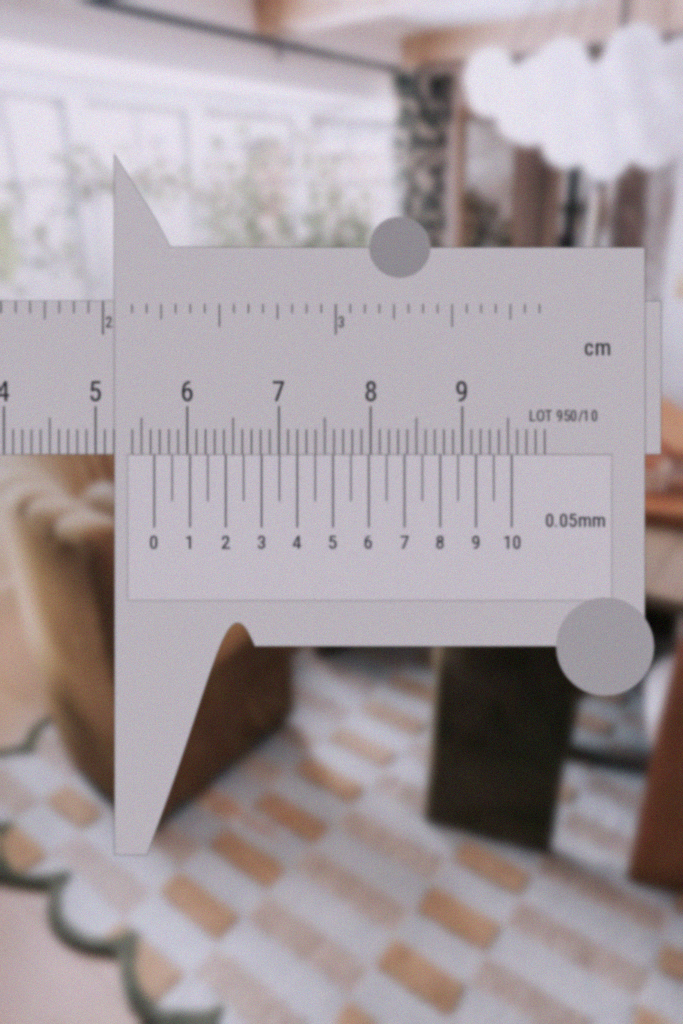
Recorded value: 56.4; mm
